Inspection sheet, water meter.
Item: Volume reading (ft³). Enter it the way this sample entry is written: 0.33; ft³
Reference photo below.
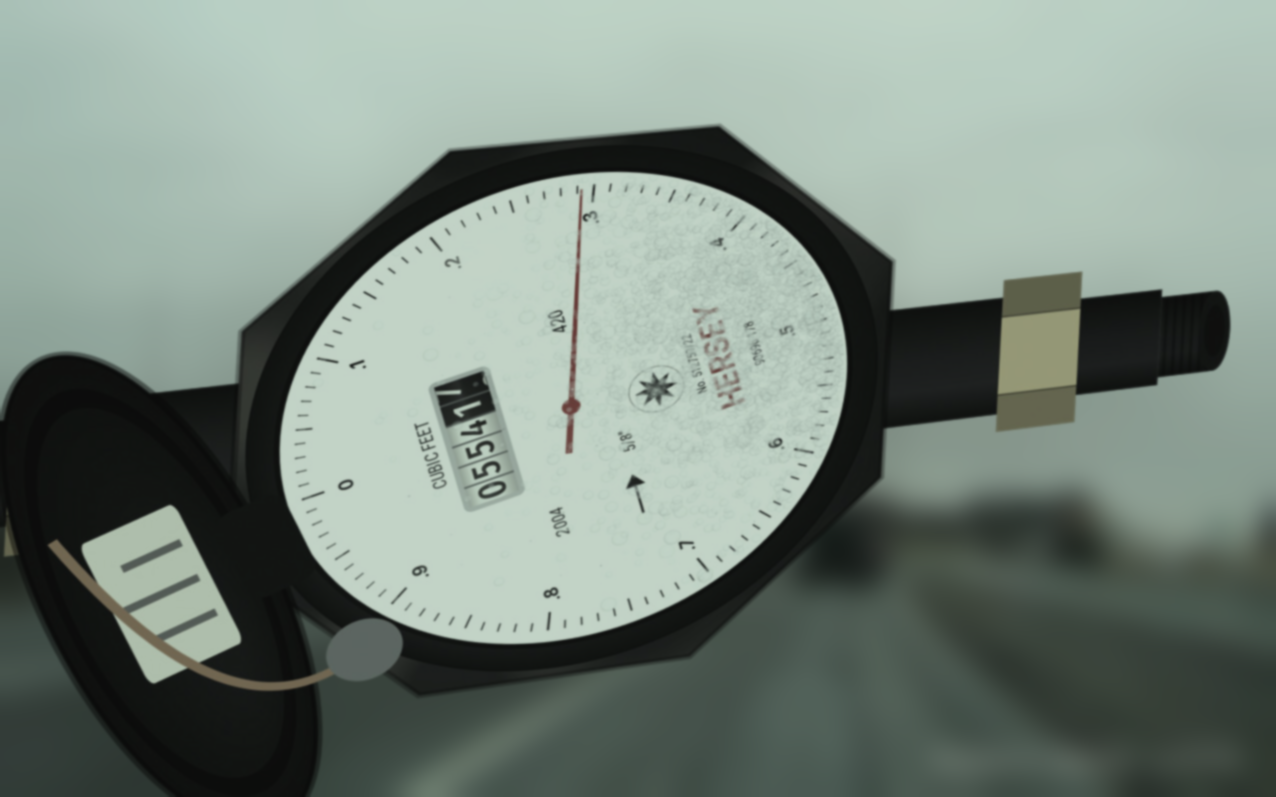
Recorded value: 55417.29; ft³
